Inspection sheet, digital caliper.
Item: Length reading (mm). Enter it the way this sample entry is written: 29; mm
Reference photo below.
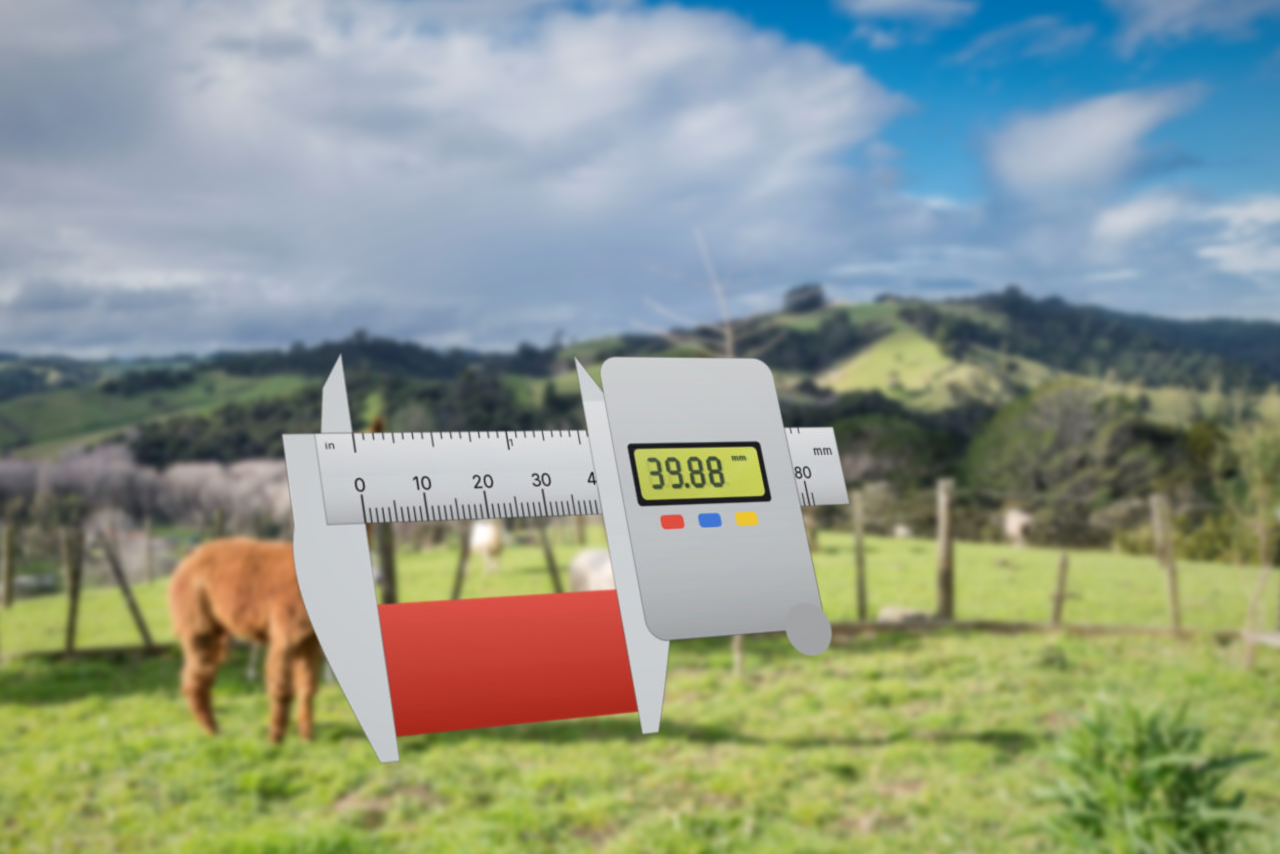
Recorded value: 39.88; mm
